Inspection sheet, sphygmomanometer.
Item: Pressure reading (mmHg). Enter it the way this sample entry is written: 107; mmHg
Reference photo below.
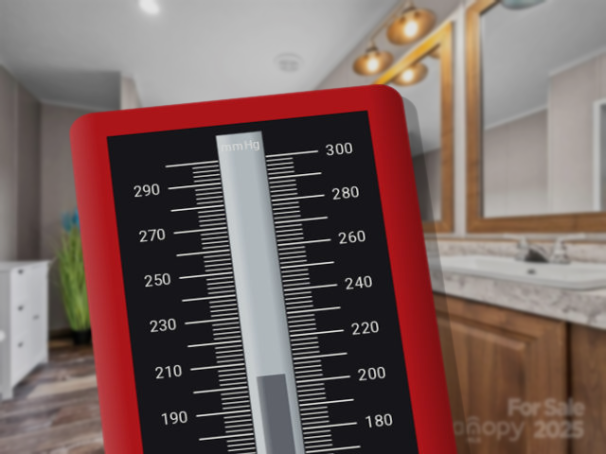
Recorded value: 204; mmHg
